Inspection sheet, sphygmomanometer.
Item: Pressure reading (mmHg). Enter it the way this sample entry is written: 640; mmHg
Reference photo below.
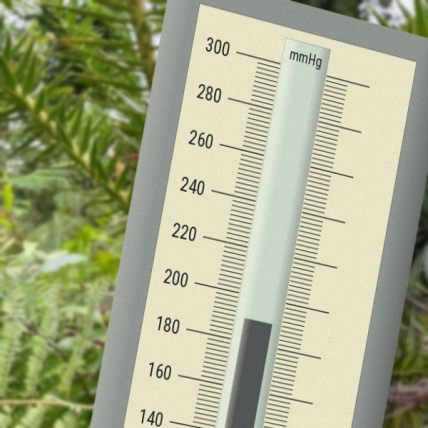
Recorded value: 190; mmHg
